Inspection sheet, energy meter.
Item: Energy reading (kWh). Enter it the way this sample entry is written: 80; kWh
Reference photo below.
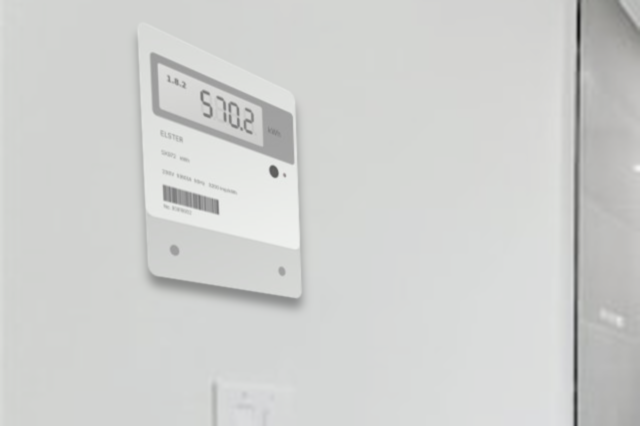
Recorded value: 570.2; kWh
